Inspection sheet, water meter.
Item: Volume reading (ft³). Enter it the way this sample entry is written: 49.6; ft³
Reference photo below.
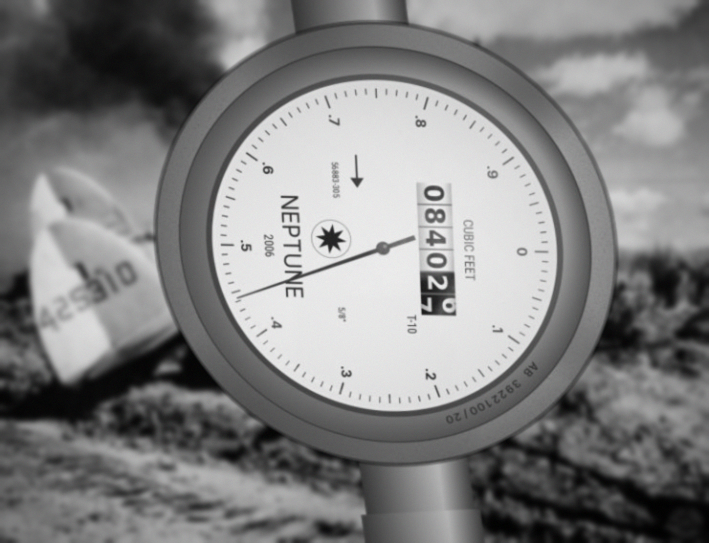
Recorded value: 84026.44; ft³
